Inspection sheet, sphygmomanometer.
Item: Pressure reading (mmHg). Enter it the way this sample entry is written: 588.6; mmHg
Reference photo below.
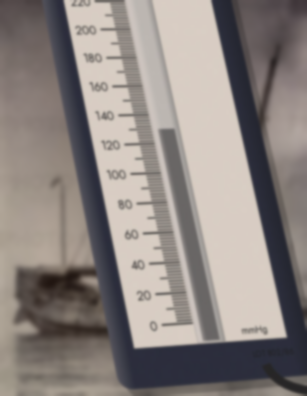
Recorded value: 130; mmHg
